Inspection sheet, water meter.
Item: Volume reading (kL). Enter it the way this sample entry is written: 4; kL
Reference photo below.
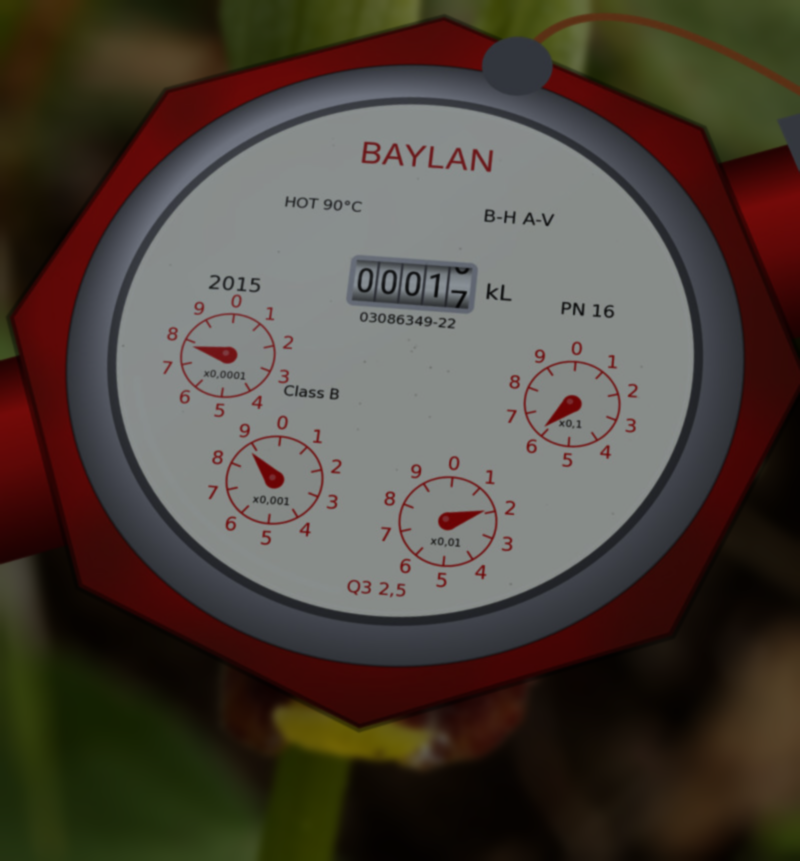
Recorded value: 16.6187; kL
